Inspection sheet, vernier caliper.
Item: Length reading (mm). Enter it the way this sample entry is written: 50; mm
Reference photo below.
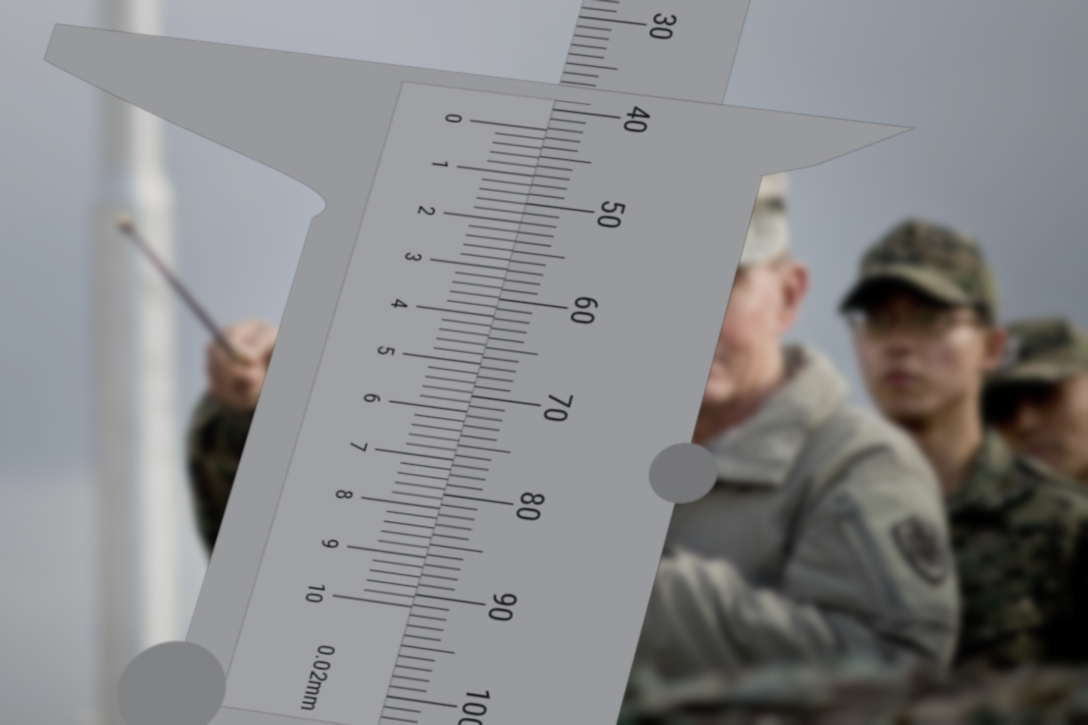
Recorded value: 42.2; mm
